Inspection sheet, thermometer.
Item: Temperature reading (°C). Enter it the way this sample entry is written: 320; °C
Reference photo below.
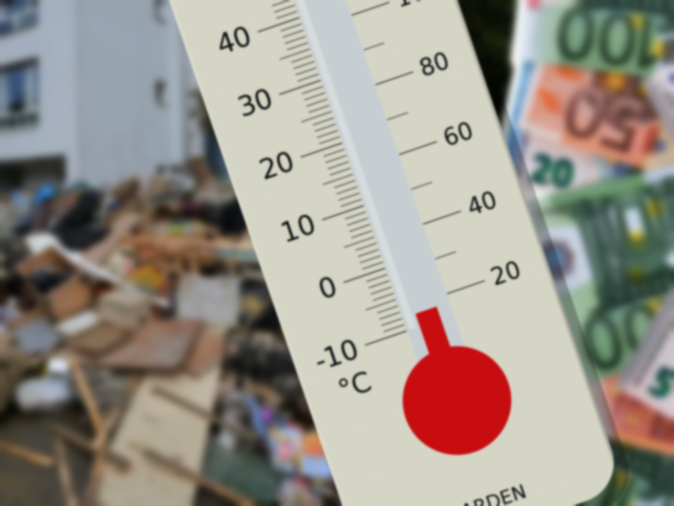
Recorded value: -8; °C
